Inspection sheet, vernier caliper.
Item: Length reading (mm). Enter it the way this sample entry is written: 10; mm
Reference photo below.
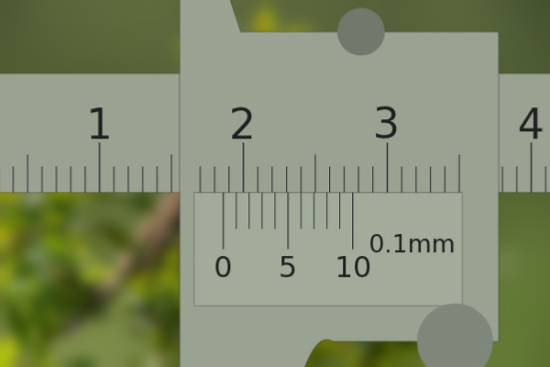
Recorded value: 18.6; mm
